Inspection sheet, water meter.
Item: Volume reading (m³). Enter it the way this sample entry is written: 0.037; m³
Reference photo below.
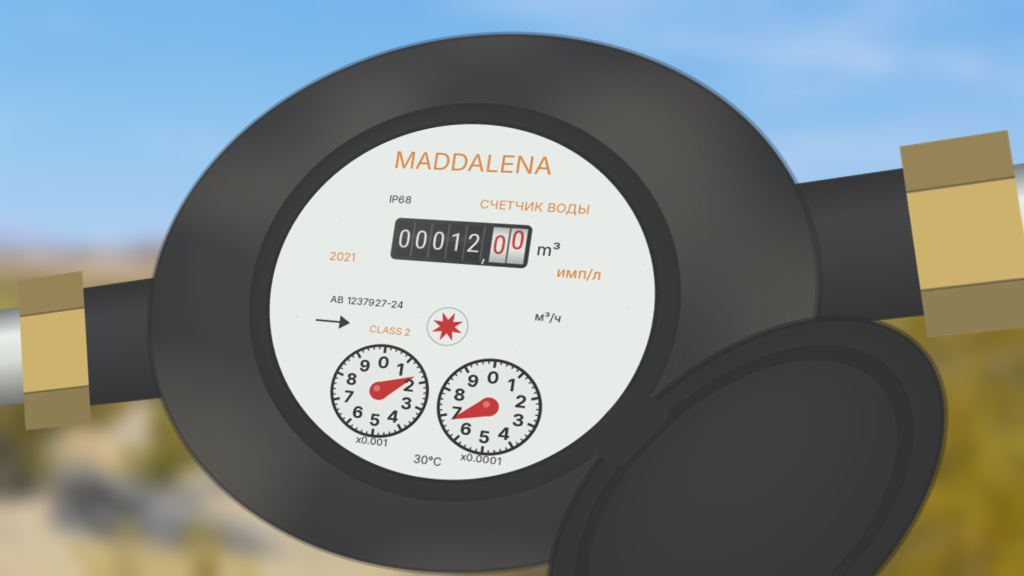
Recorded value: 12.0016; m³
